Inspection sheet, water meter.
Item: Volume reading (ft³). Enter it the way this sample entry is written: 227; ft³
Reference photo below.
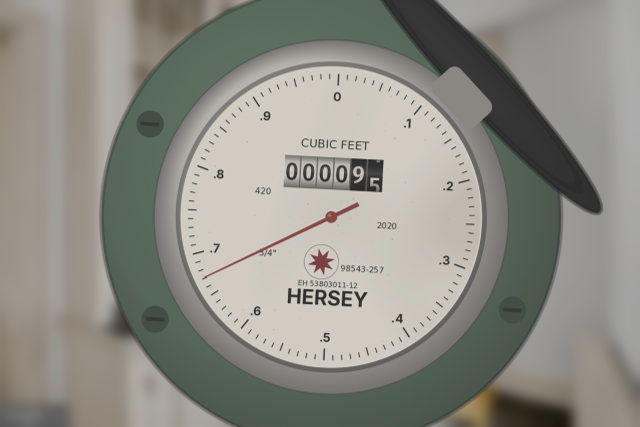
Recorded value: 94.67; ft³
